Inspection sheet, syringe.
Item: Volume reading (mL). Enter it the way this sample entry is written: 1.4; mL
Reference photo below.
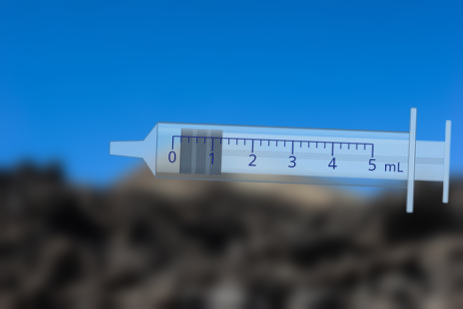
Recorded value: 0.2; mL
